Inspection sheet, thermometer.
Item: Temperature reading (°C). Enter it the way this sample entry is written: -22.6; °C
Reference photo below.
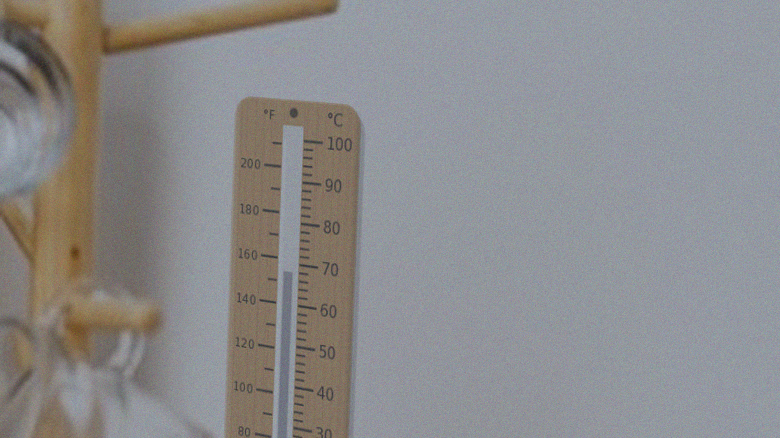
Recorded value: 68; °C
